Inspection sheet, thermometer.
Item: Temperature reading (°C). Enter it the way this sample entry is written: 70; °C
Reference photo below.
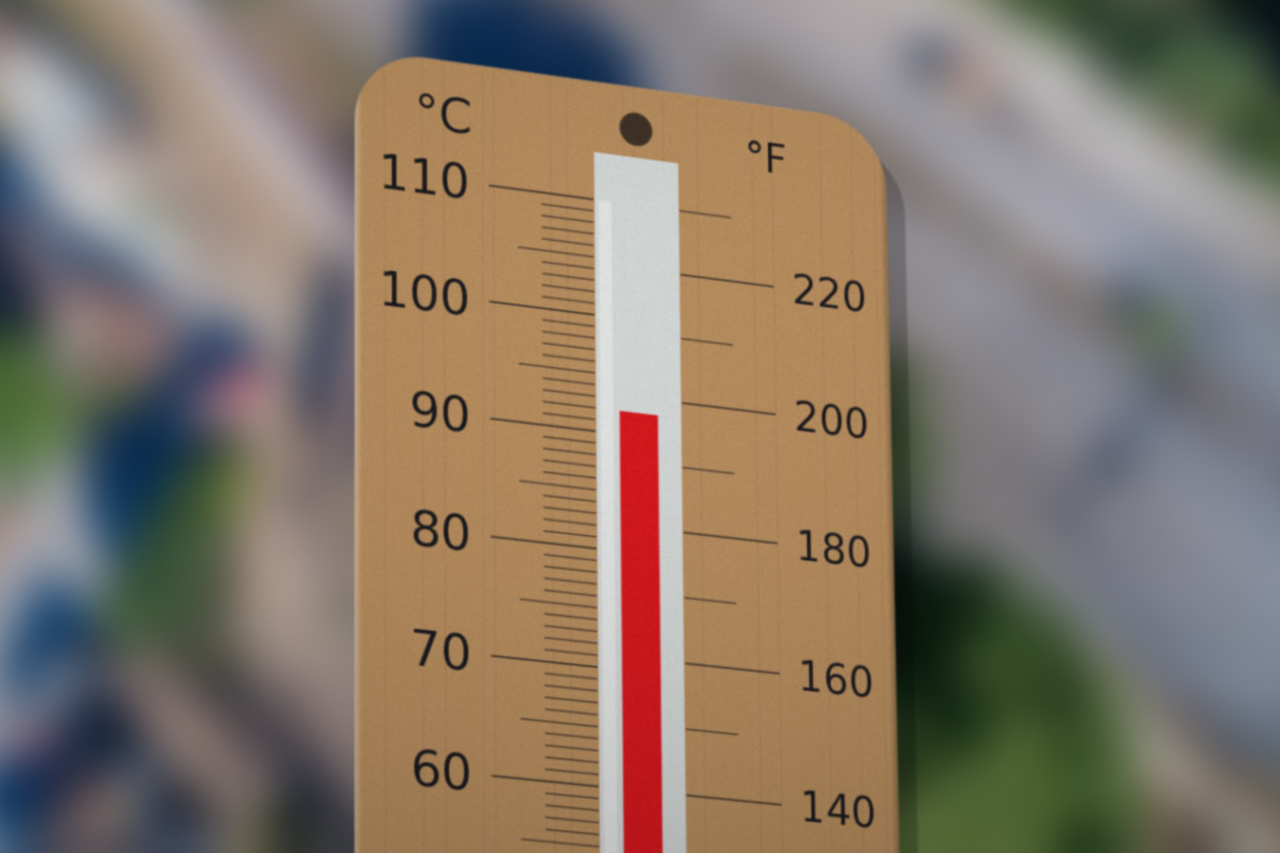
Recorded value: 92; °C
